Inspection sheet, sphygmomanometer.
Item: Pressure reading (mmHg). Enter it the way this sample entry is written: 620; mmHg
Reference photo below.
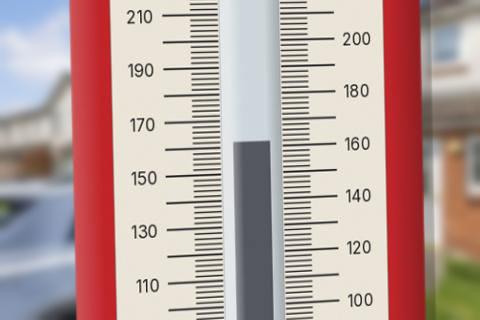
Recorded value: 162; mmHg
